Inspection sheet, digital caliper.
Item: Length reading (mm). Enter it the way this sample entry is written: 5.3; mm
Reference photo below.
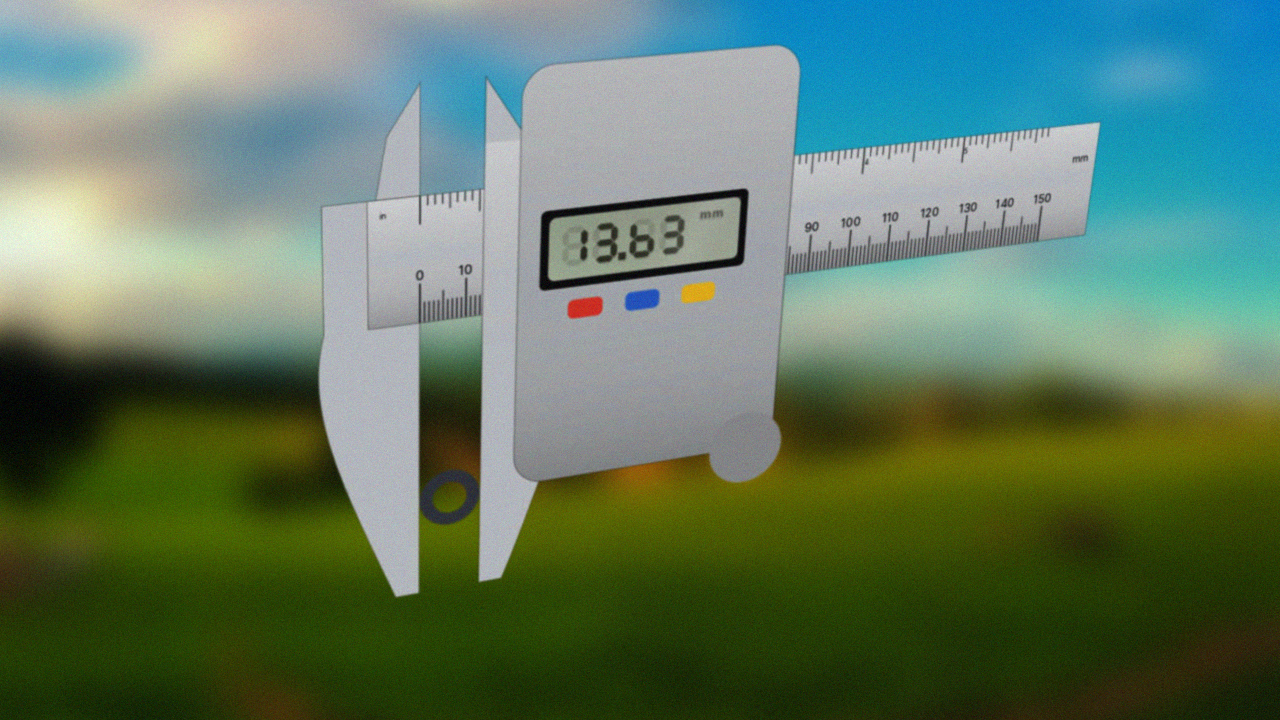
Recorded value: 13.63; mm
